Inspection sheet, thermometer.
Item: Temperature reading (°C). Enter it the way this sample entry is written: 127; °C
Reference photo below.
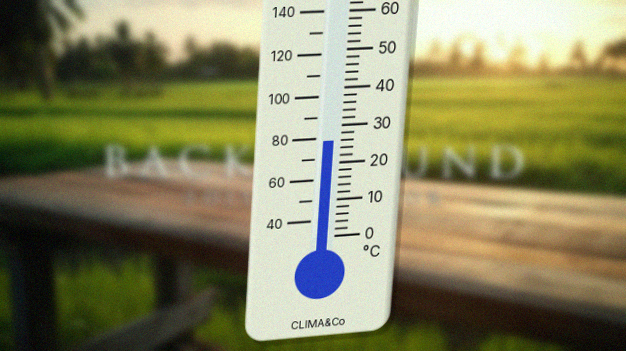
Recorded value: 26; °C
